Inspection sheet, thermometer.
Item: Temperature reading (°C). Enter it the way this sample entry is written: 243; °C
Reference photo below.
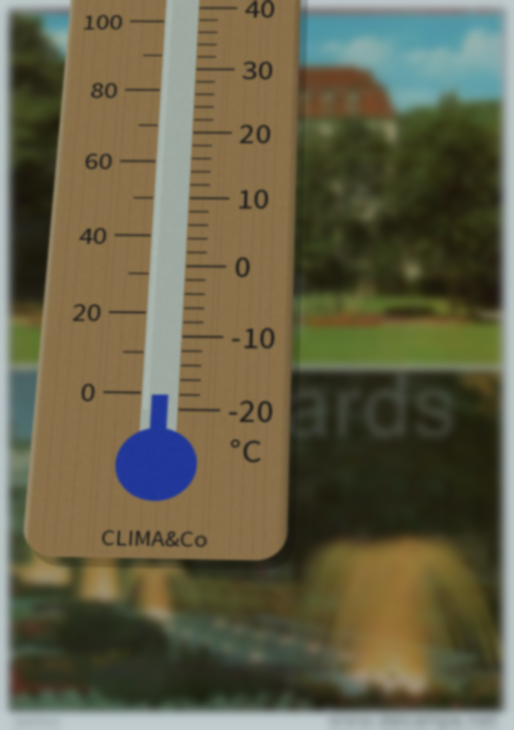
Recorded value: -18; °C
